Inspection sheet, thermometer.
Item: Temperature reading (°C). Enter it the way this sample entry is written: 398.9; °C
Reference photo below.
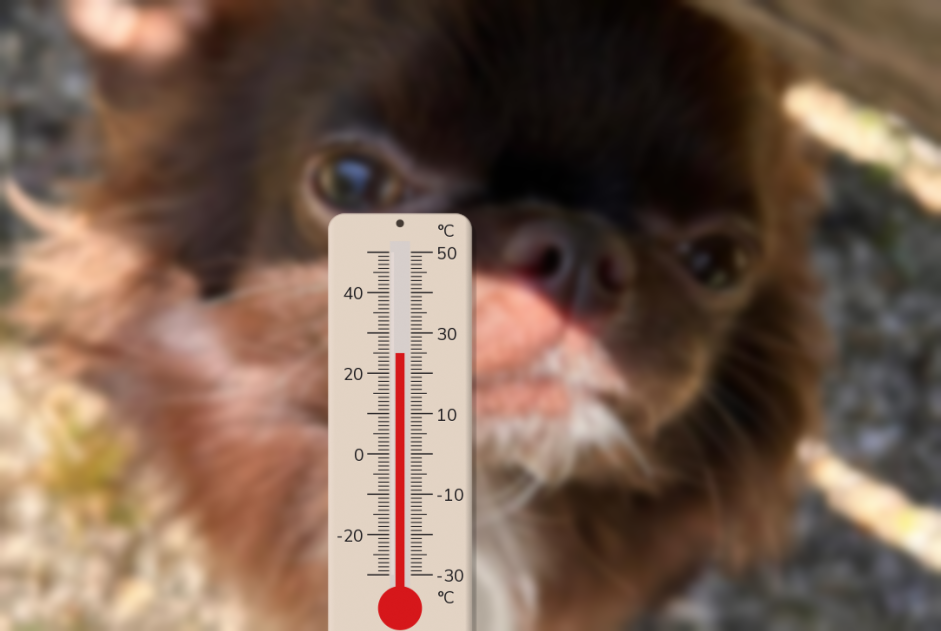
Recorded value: 25; °C
